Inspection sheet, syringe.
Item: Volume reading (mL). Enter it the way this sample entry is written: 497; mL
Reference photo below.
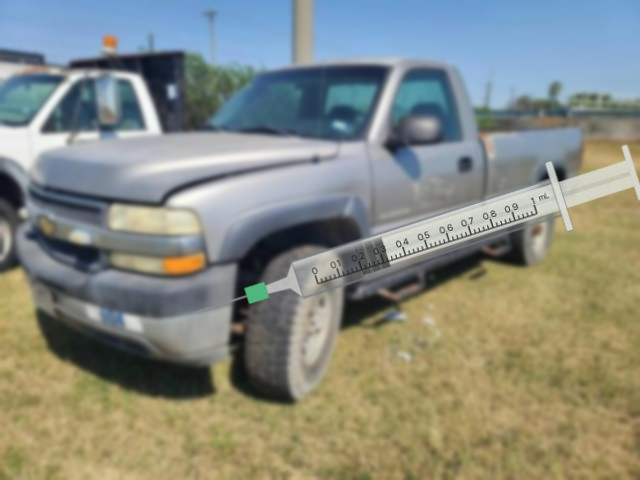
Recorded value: 0.2; mL
